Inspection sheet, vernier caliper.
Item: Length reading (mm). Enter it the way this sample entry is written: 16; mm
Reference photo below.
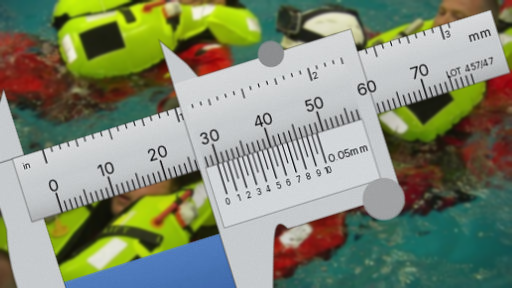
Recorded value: 29.8; mm
